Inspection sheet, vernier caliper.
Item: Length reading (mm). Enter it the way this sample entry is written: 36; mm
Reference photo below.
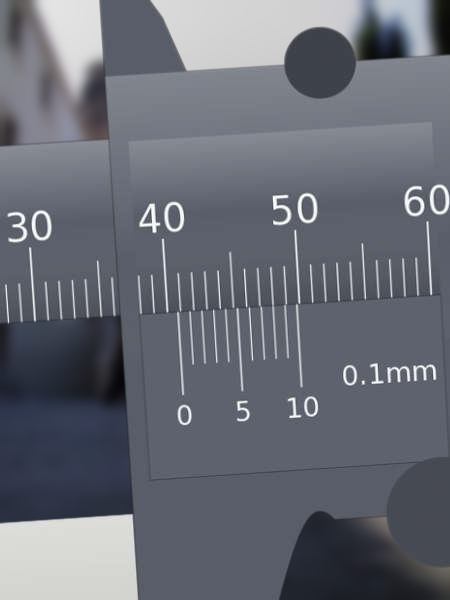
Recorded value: 40.8; mm
